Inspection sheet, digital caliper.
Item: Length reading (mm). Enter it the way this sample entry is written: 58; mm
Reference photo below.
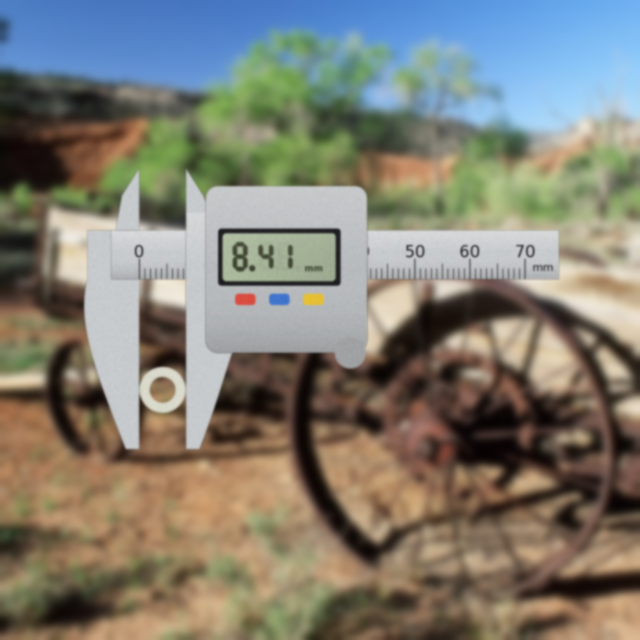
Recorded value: 8.41; mm
